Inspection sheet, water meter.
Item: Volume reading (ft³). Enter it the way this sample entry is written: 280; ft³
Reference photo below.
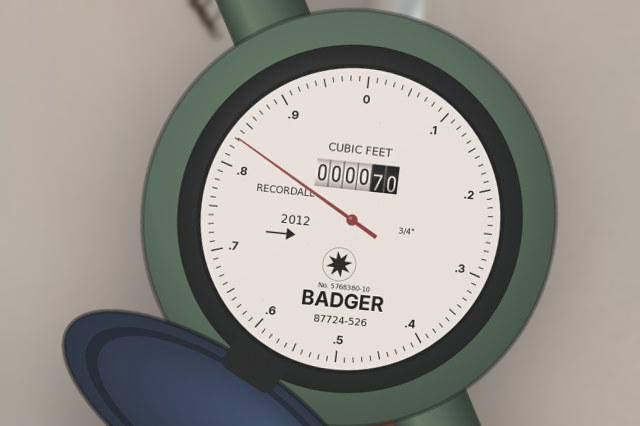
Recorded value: 69.83; ft³
